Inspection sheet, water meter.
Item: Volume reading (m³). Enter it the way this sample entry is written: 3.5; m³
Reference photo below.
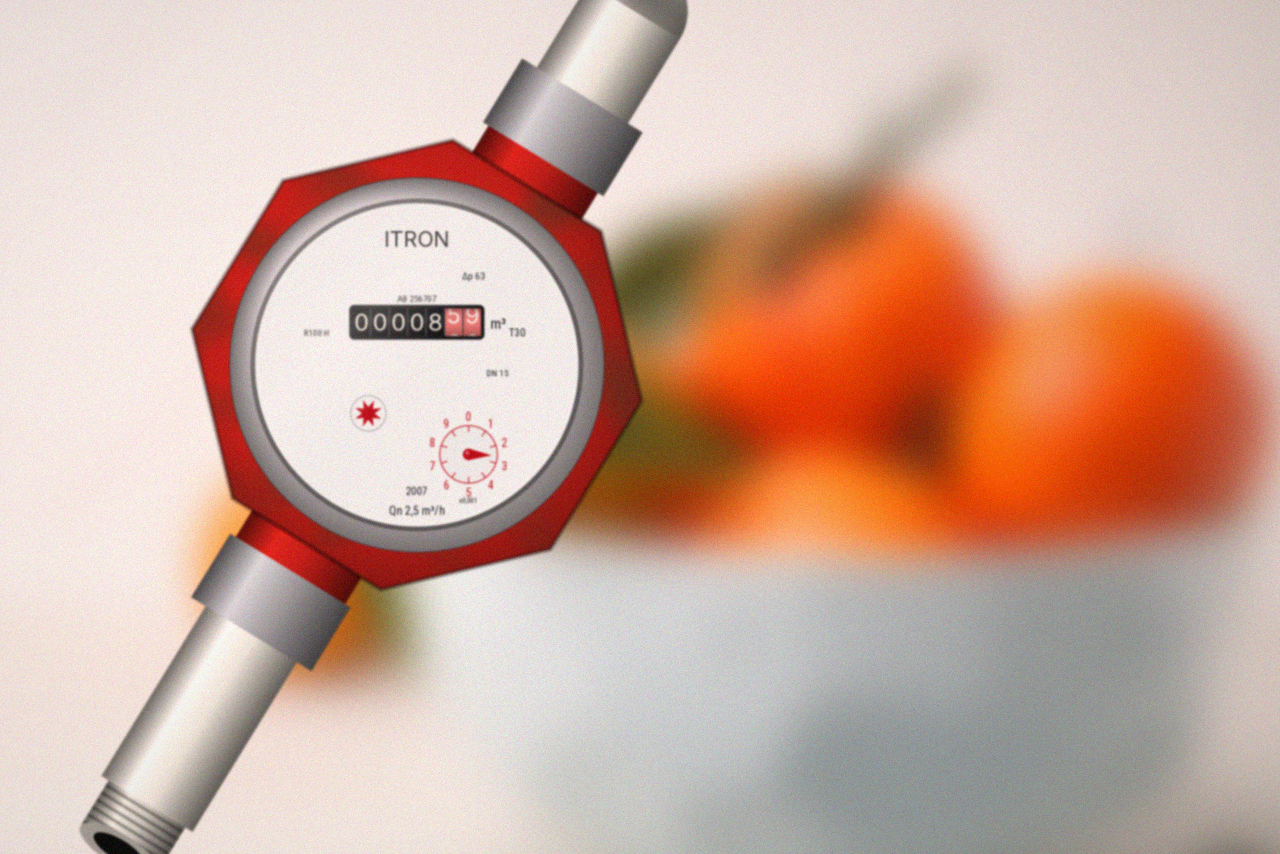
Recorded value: 8.592; m³
